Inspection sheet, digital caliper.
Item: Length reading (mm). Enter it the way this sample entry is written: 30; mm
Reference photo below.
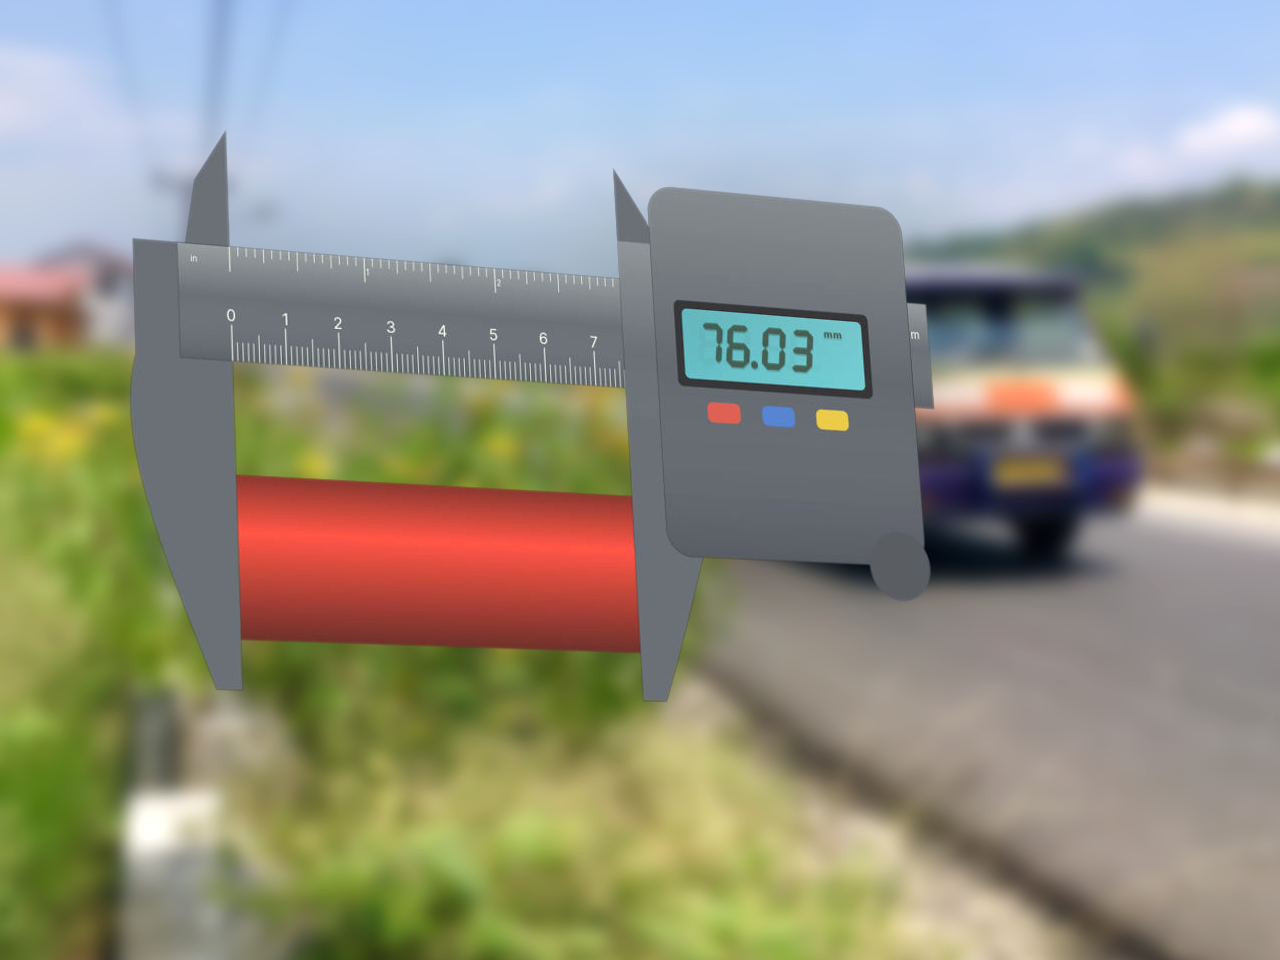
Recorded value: 76.03; mm
